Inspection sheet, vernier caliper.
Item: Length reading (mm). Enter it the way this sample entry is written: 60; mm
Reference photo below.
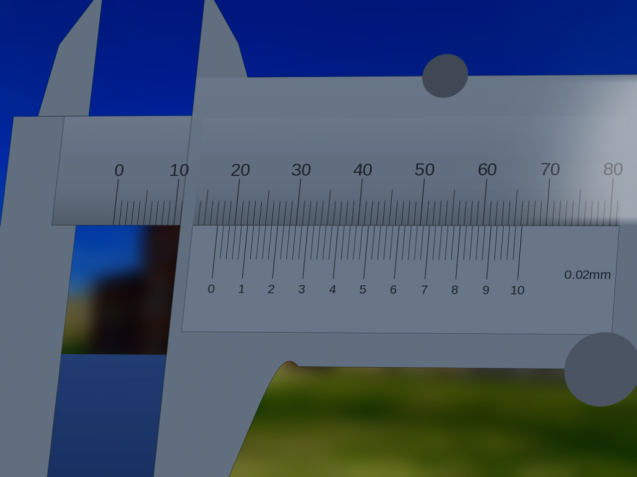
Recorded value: 17.2; mm
